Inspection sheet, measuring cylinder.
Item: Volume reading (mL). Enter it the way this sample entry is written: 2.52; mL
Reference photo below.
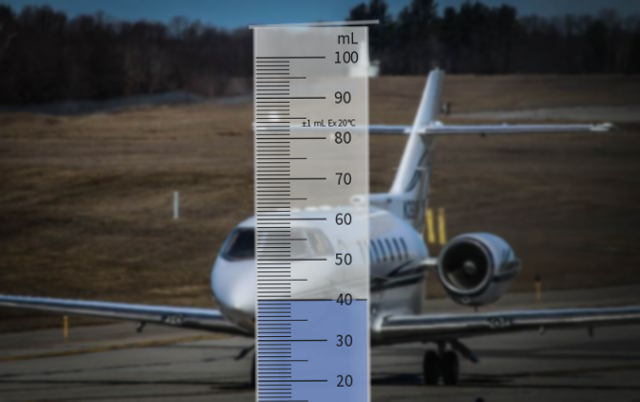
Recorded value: 40; mL
